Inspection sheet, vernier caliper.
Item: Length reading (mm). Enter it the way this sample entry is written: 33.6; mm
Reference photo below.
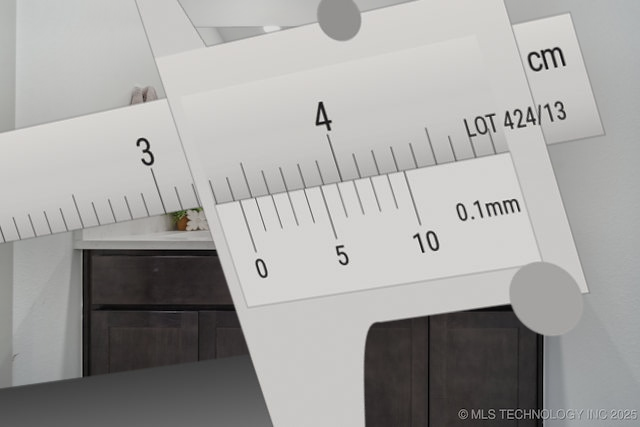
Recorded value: 34.3; mm
